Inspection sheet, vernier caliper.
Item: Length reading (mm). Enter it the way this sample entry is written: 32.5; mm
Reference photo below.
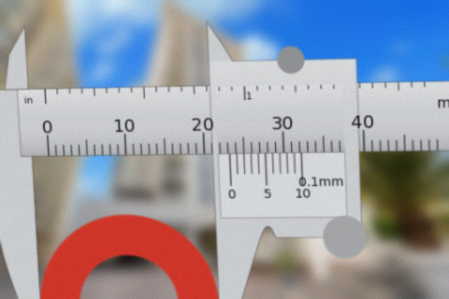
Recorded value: 23.2; mm
